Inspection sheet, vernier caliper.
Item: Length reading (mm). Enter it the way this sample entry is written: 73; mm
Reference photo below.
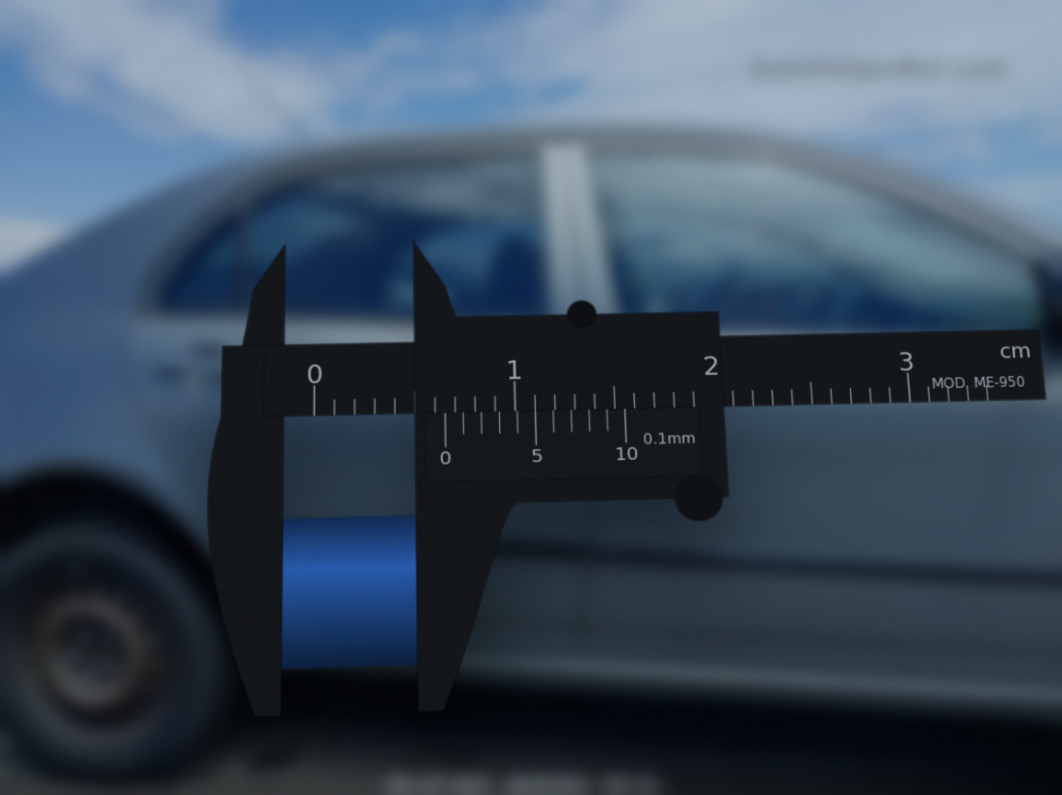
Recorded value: 6.5; mm
